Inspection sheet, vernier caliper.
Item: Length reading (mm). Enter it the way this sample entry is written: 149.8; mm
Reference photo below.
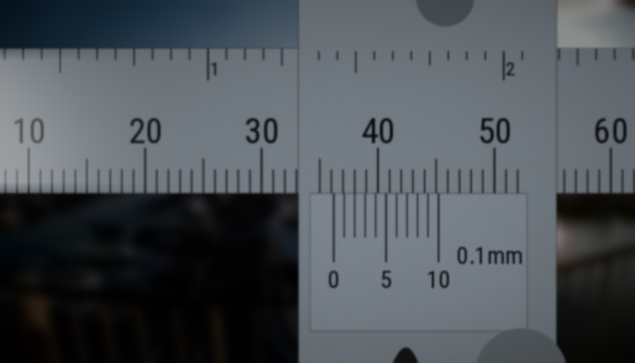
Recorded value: 36.2; mm
